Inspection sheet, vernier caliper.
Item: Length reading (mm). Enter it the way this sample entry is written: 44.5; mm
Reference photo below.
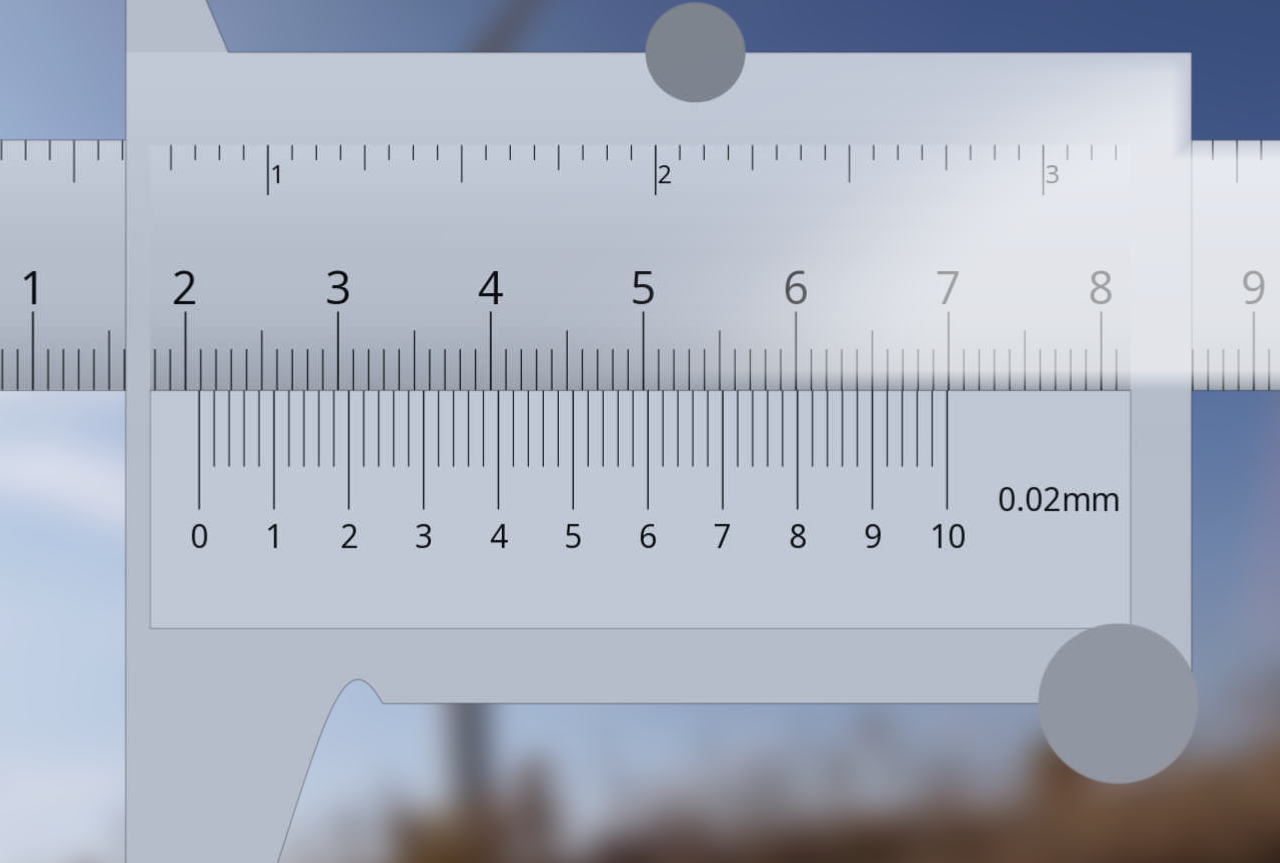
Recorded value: 20.9; mm
